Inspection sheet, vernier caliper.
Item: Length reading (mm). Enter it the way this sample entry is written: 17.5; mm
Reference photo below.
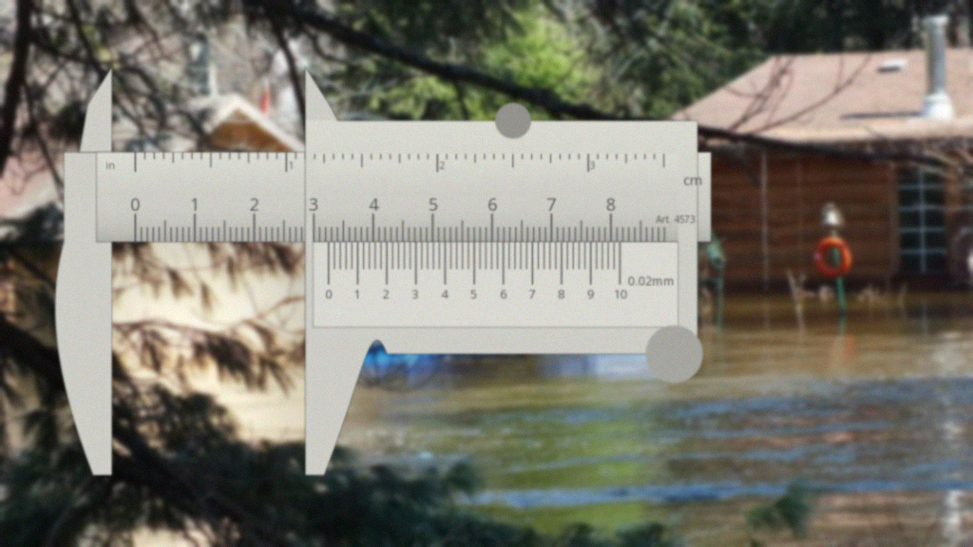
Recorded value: 32.5; mm
